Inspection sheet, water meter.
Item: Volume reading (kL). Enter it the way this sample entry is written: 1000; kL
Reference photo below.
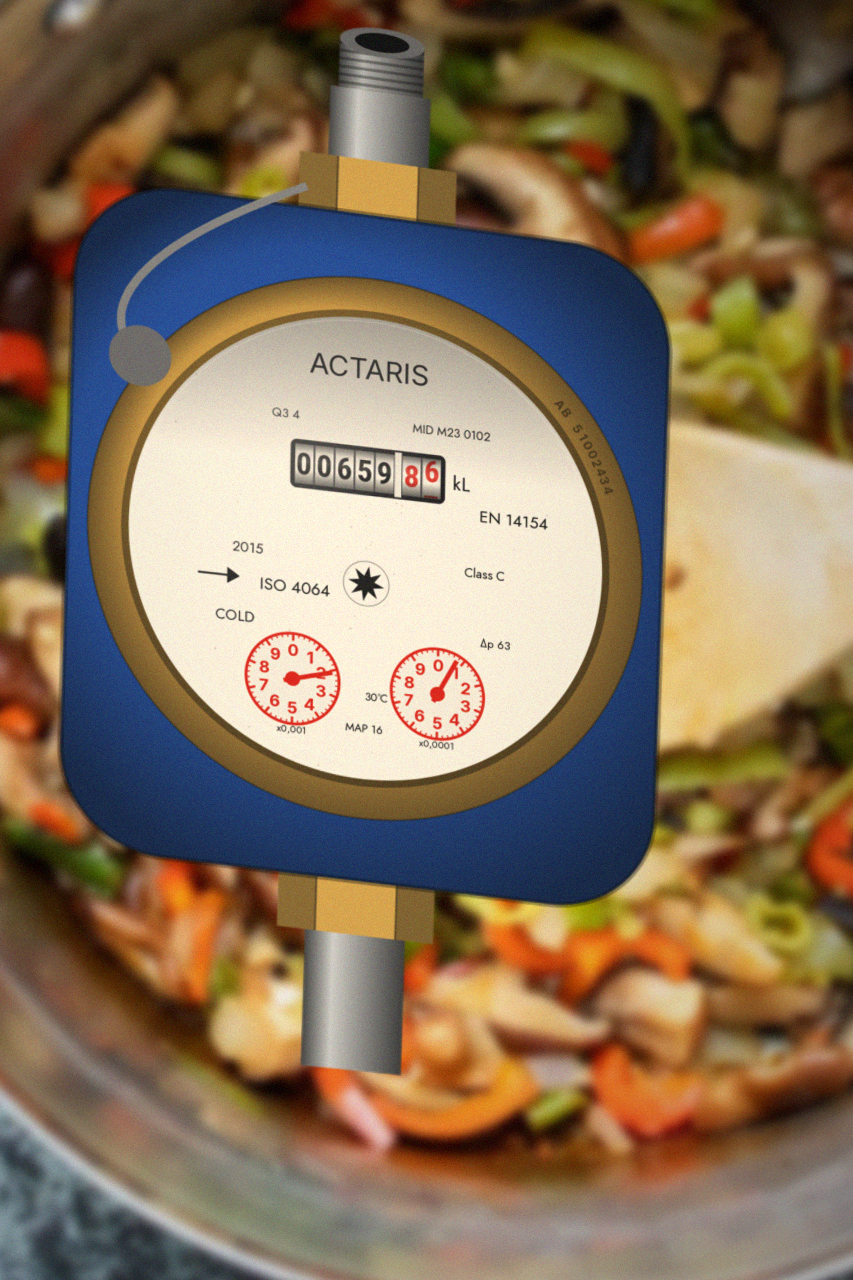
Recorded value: 659.8620; kL
